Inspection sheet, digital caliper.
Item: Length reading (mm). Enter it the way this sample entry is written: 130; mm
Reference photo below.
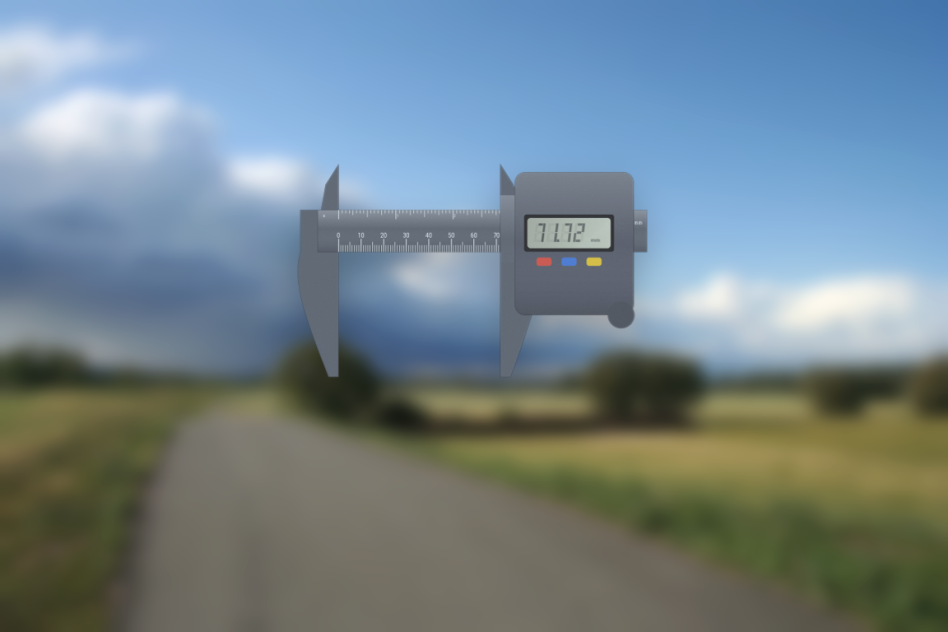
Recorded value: 71.72; mm
